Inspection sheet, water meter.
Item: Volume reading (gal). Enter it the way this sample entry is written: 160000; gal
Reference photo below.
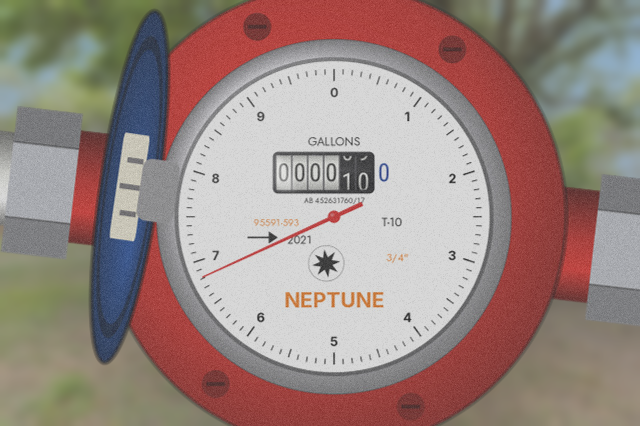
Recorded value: 96.8; gal
